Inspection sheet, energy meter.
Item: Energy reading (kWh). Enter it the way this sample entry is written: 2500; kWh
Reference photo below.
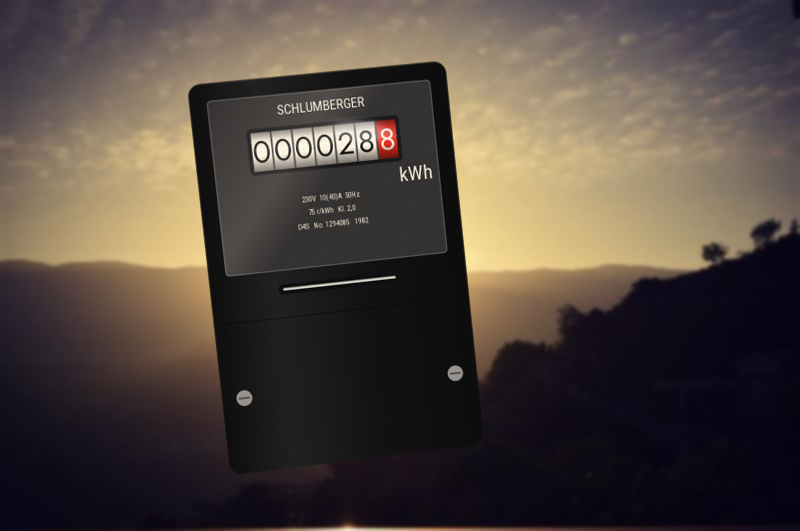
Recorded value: 28.8; kWh
